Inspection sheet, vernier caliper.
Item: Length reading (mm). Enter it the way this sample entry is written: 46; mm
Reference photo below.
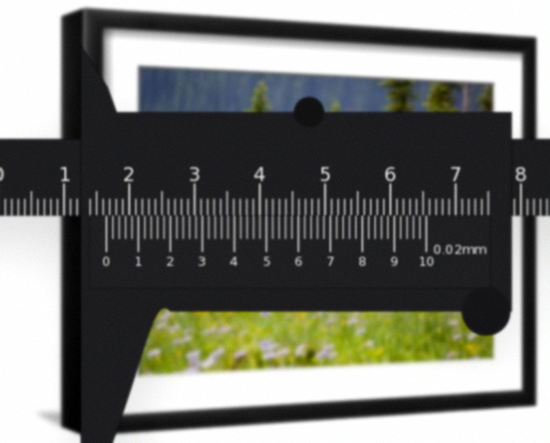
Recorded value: 16.5; mm
